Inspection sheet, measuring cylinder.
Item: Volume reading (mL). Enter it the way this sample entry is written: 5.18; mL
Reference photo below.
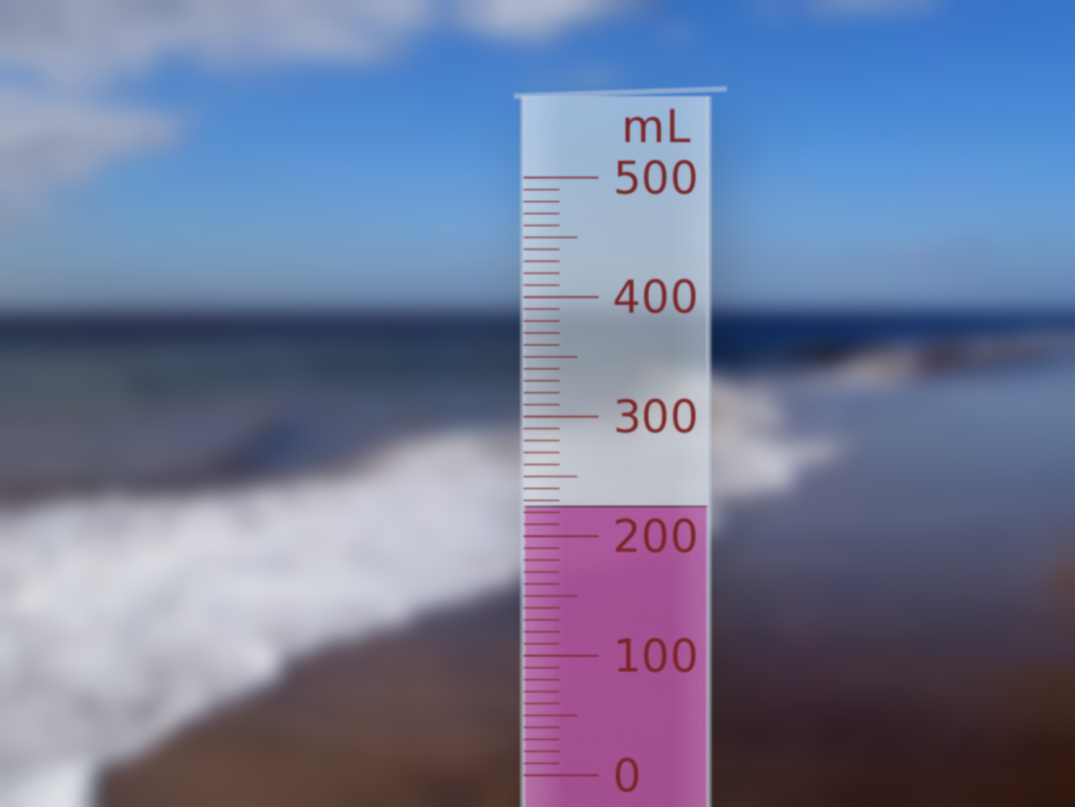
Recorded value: 225; mL
